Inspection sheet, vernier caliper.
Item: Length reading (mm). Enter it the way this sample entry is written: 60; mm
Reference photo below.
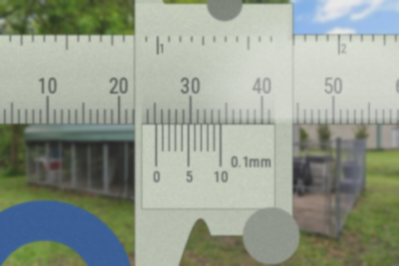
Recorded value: 25.2; mm
